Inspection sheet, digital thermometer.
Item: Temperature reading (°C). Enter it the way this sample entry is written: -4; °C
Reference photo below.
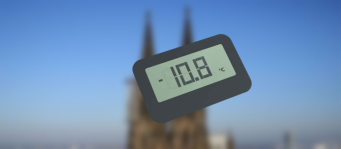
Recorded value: -10.8; °C
